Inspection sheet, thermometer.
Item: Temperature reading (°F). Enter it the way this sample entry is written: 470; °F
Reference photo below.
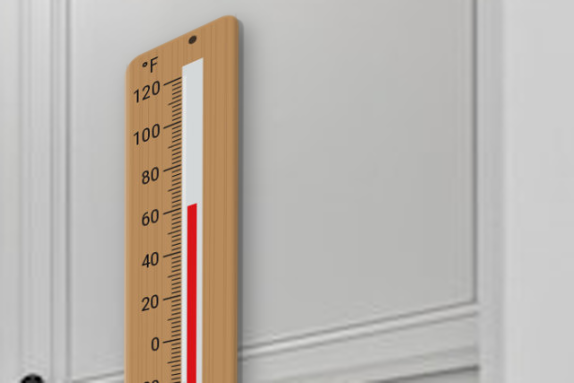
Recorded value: 60; °F
